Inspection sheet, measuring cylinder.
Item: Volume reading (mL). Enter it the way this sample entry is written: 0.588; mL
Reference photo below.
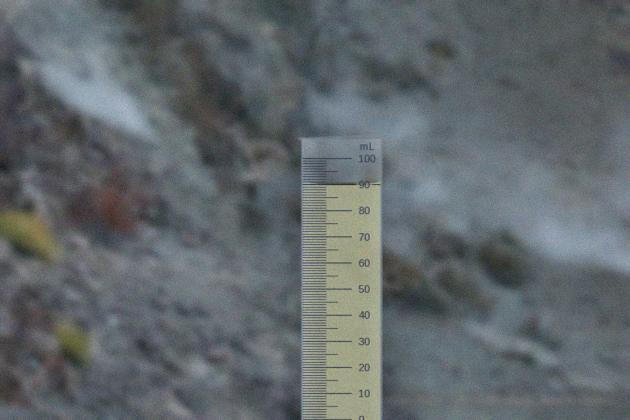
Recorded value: 90; mL
